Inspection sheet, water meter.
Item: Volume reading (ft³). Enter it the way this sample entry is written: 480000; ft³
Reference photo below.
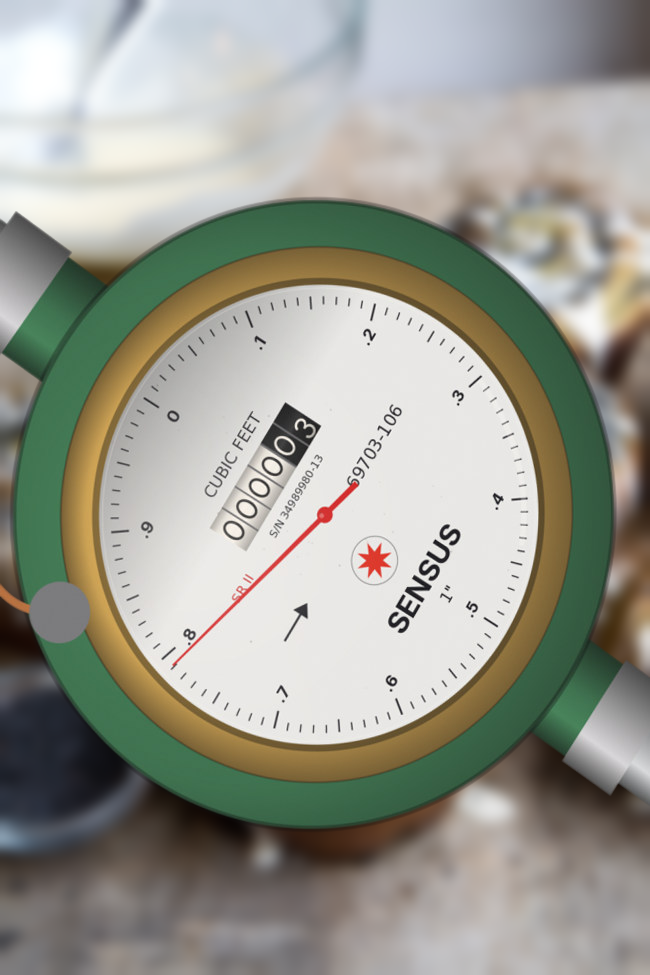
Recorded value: 2.79; ft³
